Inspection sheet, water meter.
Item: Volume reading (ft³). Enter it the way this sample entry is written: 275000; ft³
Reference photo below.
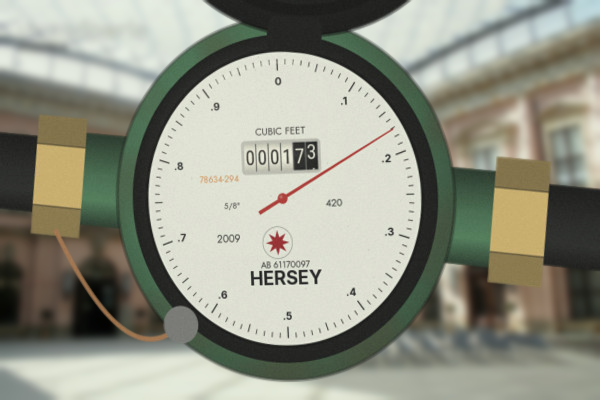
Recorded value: 173.17; ft³
